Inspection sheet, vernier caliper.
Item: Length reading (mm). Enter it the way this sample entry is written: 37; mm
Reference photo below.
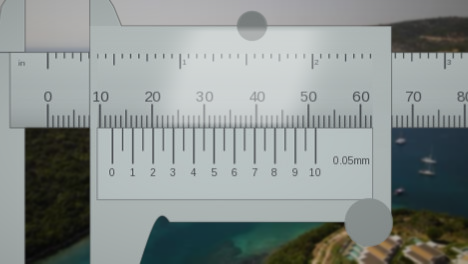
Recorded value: 12.4; mm
